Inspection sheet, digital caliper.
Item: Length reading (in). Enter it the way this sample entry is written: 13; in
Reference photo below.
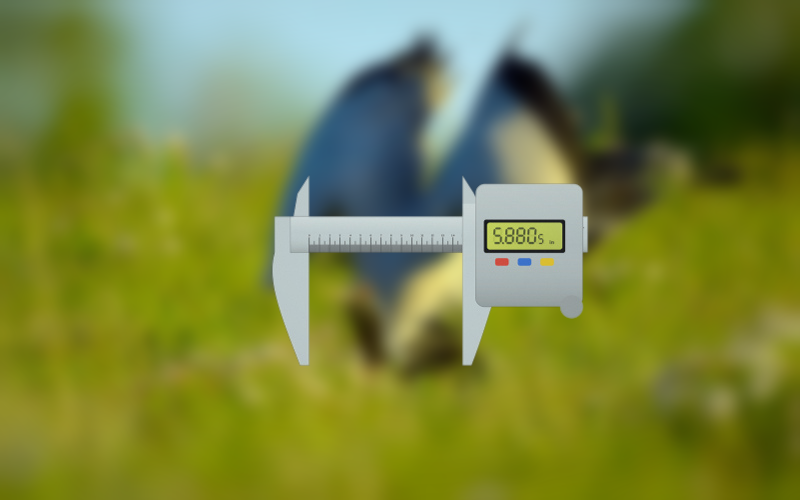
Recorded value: 5.8805; in
